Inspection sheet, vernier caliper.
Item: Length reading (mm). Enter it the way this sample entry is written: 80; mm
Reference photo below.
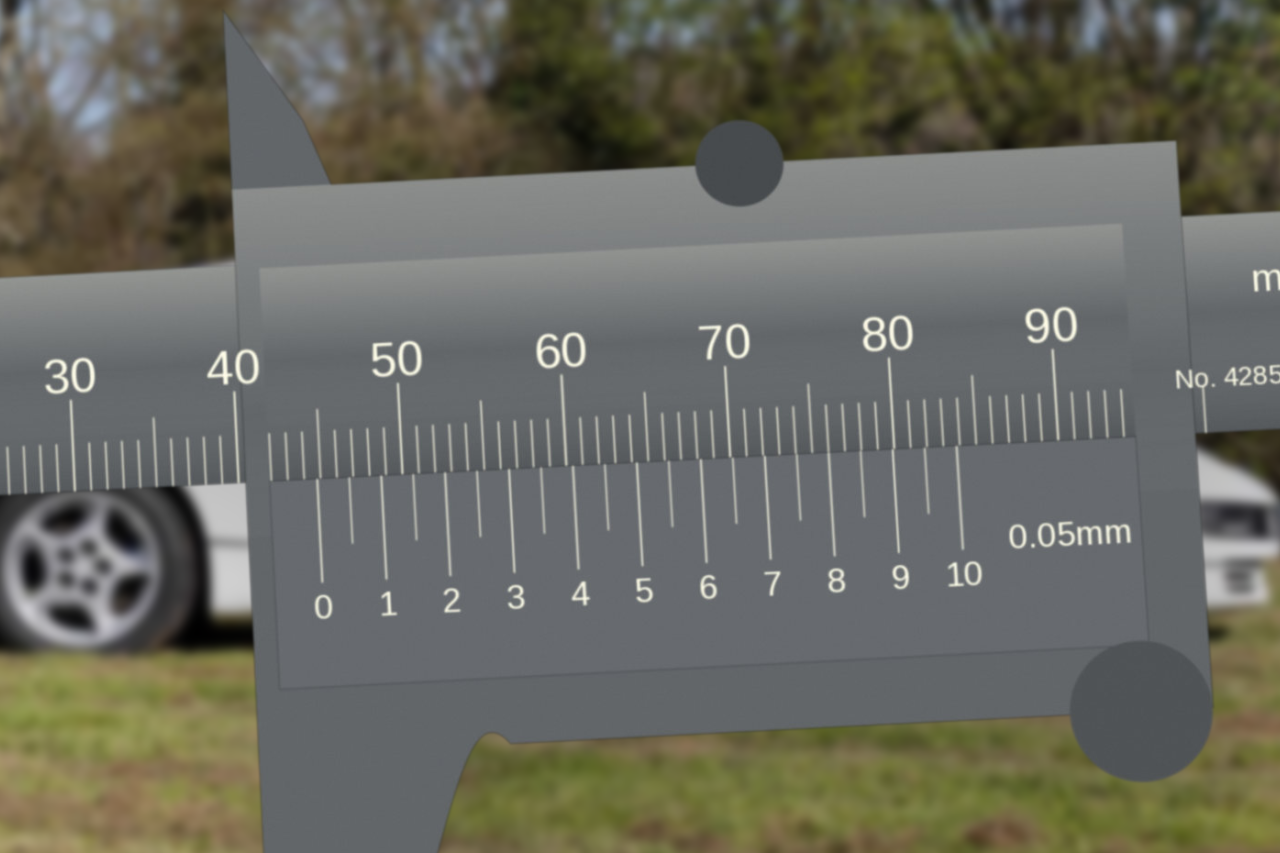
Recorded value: 44.8; mm
